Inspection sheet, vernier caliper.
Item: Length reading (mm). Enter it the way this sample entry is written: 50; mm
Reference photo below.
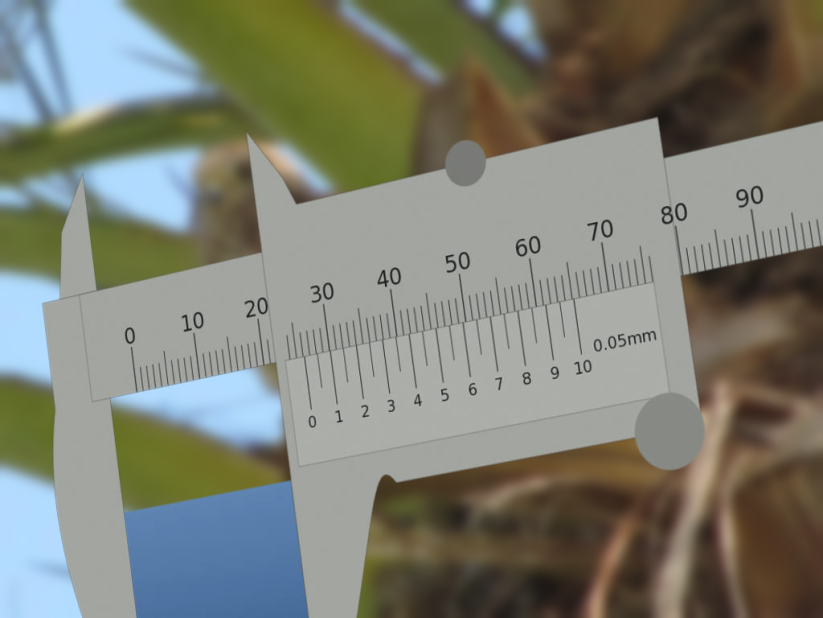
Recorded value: 26.2; mm
